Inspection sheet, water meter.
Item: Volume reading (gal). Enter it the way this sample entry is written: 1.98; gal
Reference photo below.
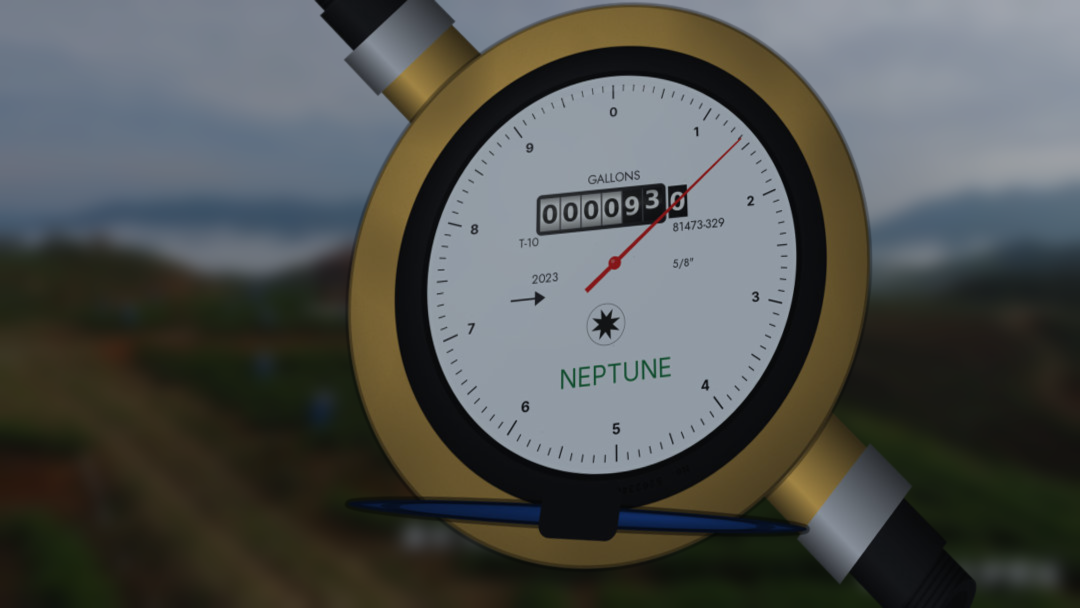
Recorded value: 931.4; gal
